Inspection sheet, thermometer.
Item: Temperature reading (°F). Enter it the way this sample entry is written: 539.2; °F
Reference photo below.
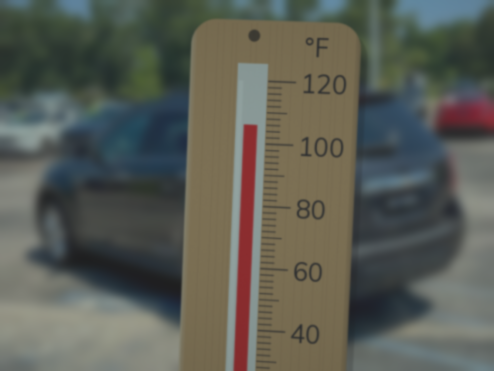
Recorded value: 106; °F
